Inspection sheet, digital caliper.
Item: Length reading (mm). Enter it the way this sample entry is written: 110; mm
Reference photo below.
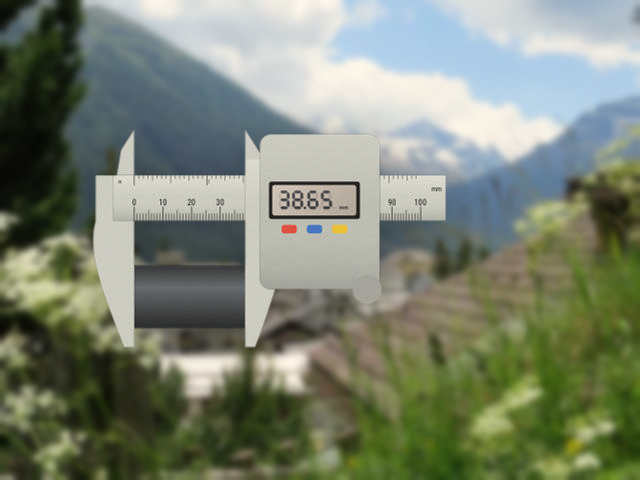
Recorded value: 38.65; mm
